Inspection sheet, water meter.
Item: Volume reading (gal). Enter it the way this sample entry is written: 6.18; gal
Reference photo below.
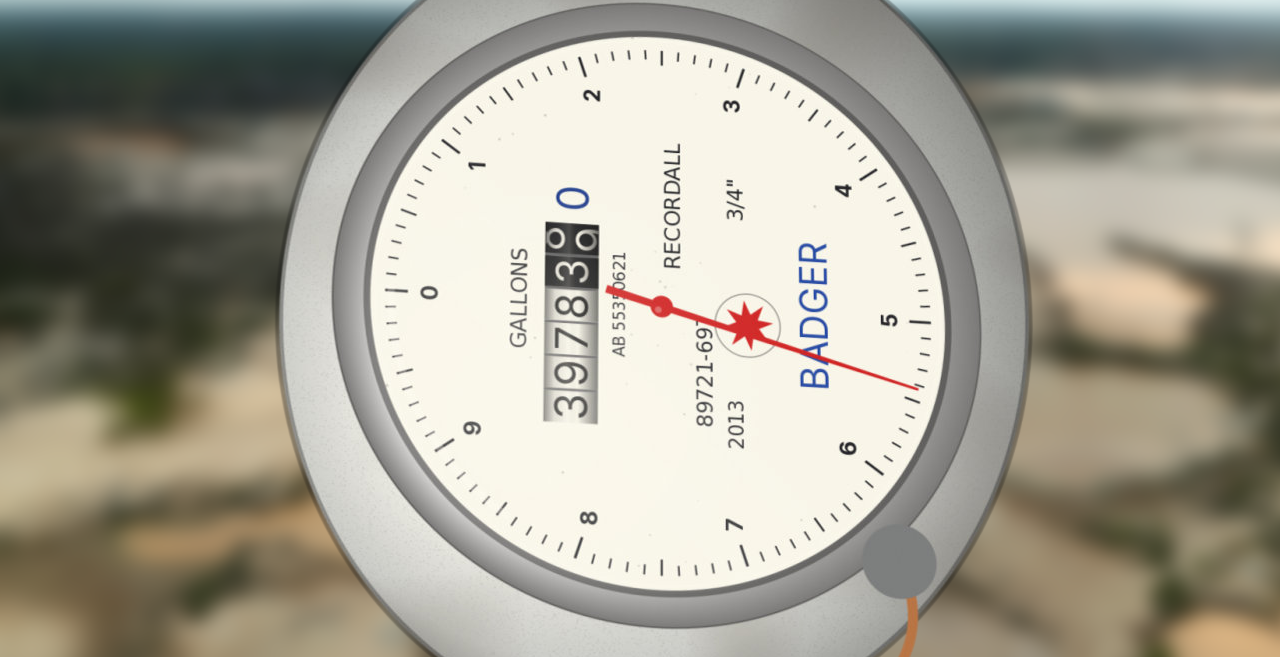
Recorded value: 3978385.4; gal
